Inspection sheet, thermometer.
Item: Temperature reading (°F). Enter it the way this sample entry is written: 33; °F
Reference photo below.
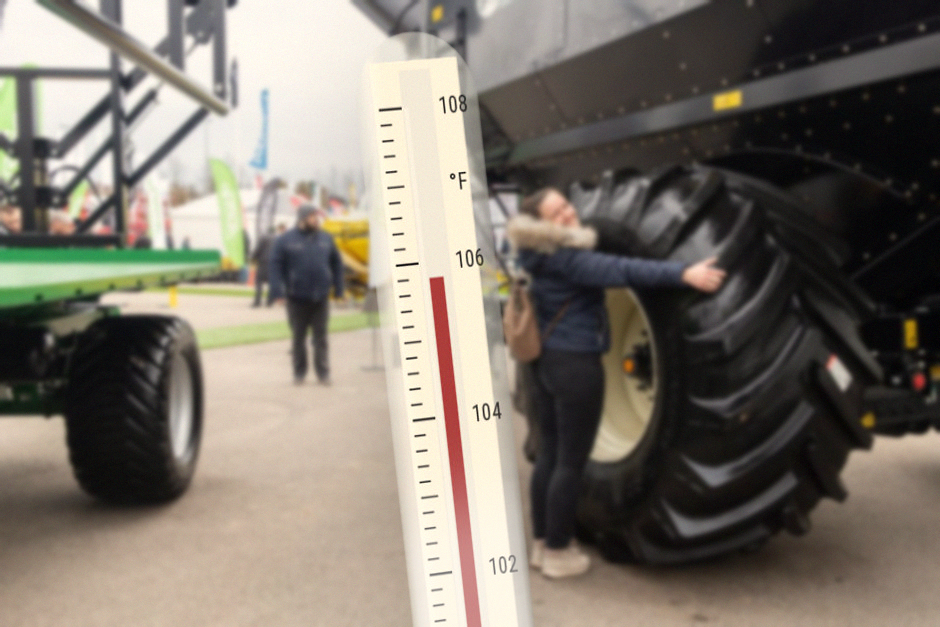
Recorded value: 105.8; °F
